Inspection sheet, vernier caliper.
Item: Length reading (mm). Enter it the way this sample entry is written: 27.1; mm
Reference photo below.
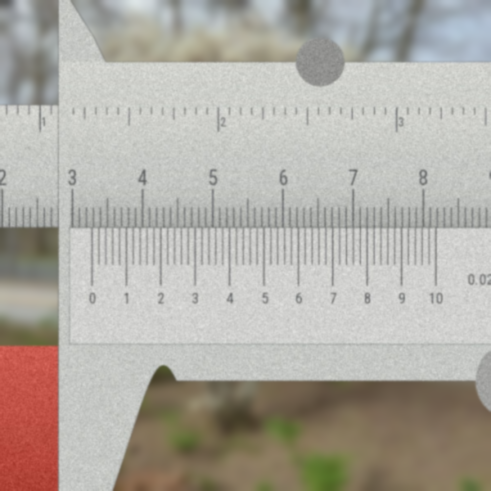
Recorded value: 32.8; mm
